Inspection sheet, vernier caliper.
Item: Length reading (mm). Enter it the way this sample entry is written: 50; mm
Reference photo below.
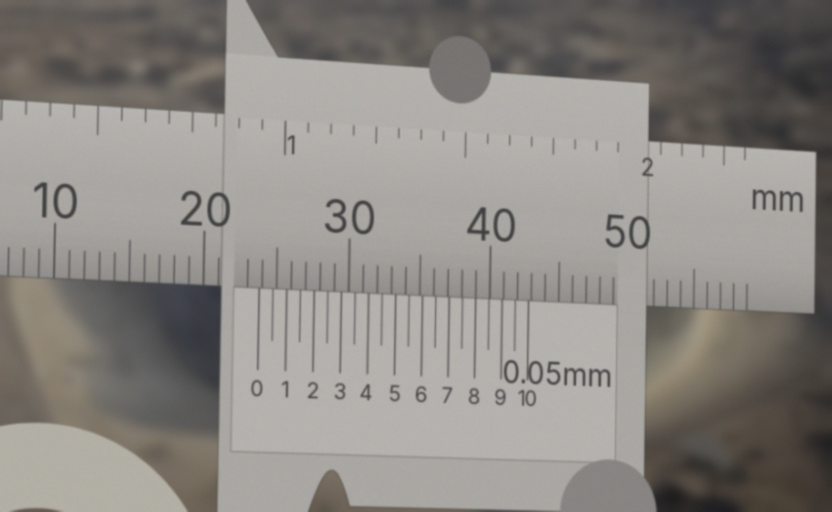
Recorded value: 23.8; mm
